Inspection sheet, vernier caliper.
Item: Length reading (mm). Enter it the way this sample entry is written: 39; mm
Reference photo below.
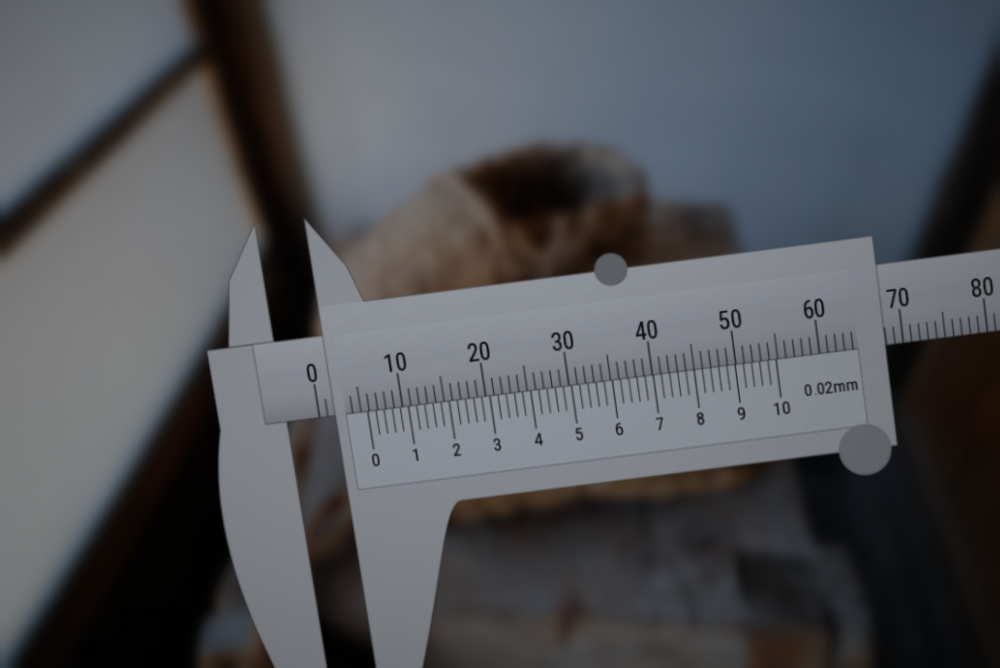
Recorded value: 5.8; mm
